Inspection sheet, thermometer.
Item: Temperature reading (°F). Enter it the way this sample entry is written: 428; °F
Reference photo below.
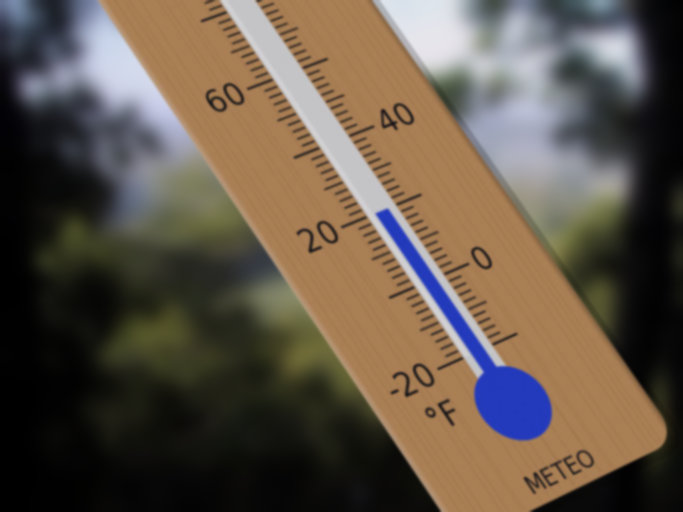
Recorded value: 20; °F
